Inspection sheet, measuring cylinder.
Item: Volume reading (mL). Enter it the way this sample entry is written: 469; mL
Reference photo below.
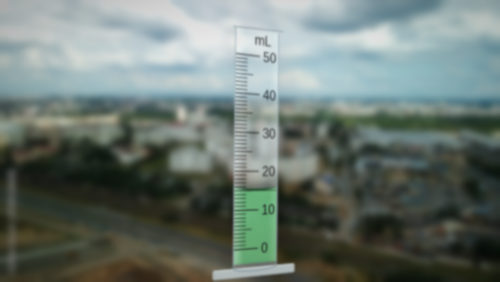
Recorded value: 15; mL
